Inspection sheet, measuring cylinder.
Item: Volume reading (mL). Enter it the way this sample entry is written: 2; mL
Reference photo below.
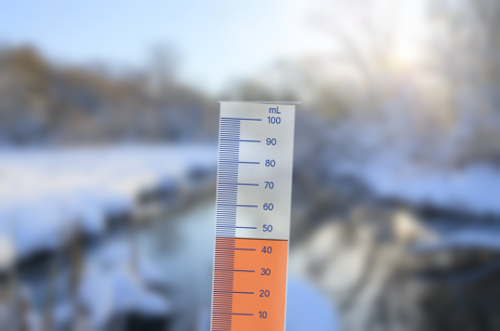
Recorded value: 45; mL
